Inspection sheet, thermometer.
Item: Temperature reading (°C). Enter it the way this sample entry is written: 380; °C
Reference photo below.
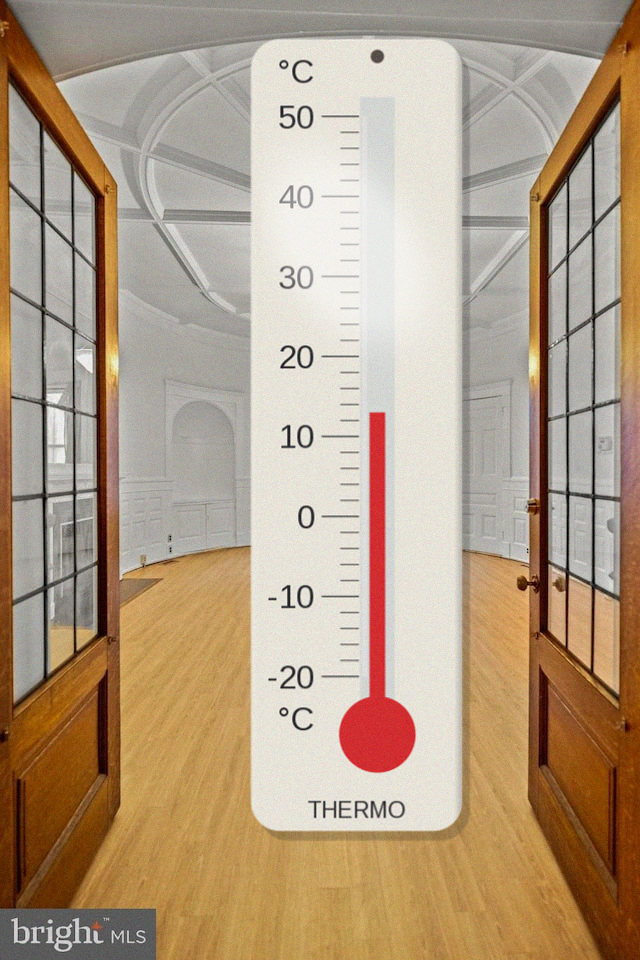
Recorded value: 13; °C
